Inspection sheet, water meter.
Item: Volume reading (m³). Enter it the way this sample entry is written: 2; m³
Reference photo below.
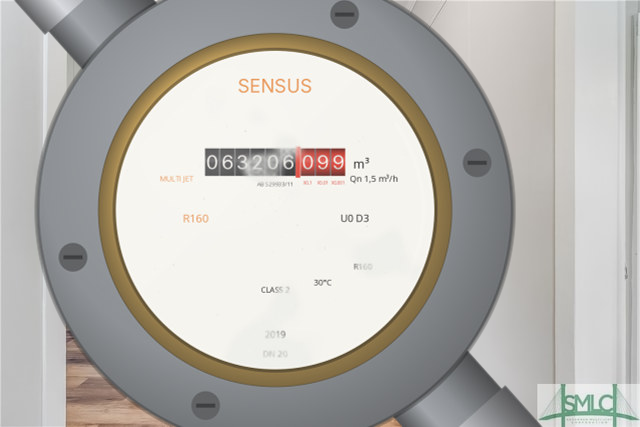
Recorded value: 63206.099; m³
